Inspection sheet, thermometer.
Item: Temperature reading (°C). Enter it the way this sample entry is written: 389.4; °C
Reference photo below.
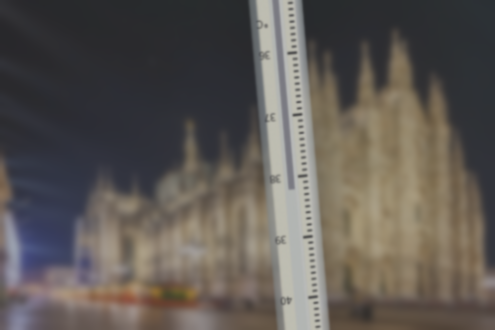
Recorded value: 38.2; °C
